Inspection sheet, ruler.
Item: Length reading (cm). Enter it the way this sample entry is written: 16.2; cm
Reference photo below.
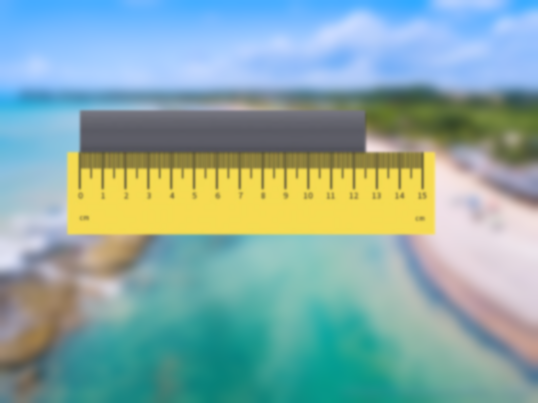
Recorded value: 12.5; cm
